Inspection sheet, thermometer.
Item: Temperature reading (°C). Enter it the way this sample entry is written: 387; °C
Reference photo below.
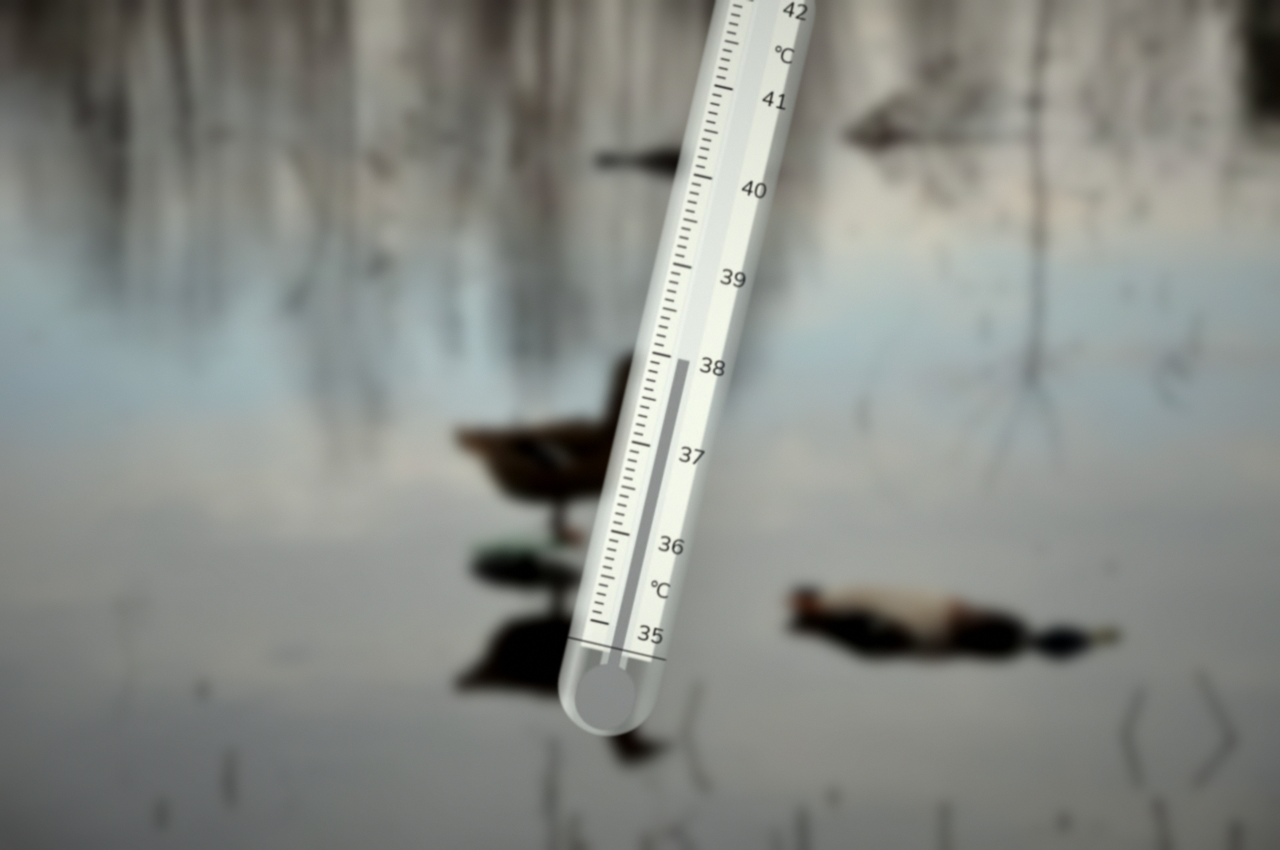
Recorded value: 38; °C
